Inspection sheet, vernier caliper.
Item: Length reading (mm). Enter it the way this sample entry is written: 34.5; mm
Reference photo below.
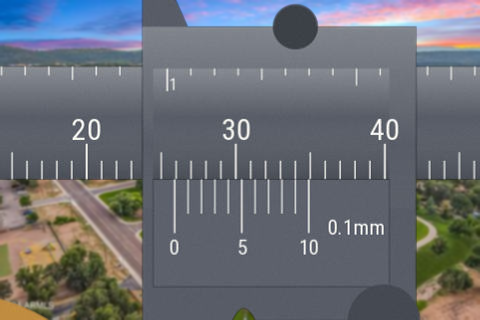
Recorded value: 25.9; mm
